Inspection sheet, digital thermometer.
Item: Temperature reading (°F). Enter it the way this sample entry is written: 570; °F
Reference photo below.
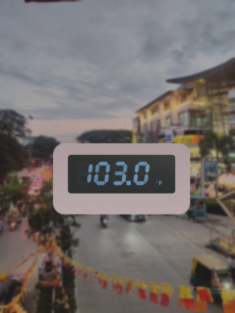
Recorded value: 103.0; °F
